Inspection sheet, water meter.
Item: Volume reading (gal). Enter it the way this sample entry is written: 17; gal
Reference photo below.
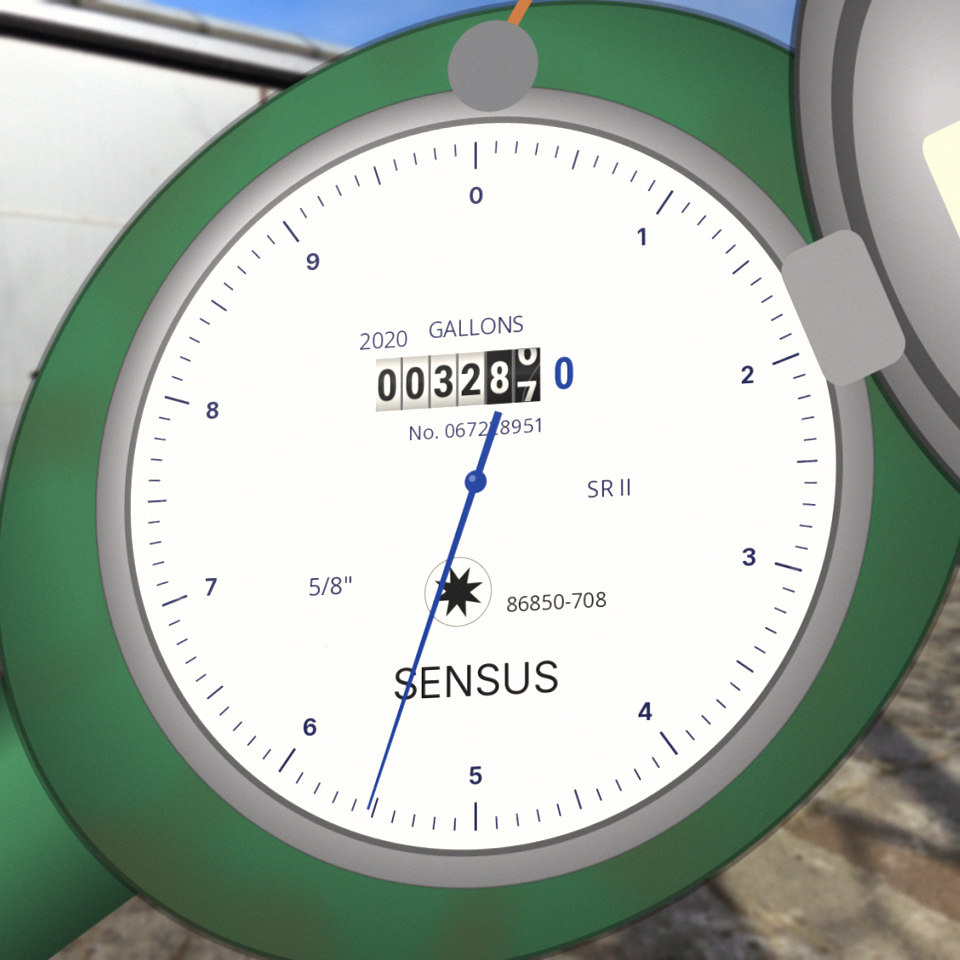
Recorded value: 32865.5; gal
